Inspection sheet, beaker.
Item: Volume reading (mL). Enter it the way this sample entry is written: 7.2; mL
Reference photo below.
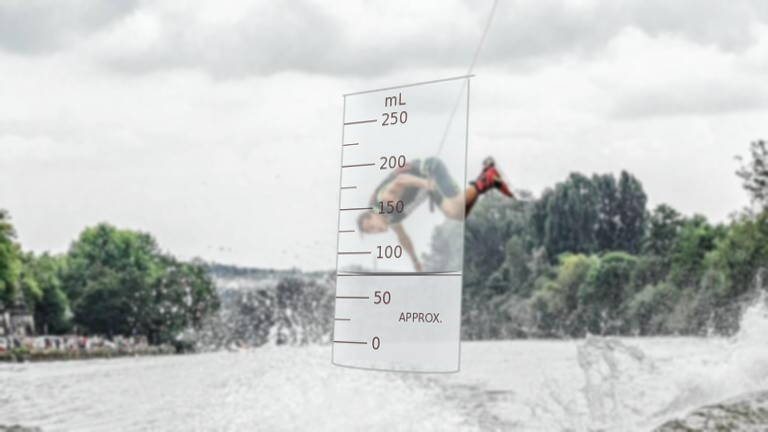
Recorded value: 75; mL
